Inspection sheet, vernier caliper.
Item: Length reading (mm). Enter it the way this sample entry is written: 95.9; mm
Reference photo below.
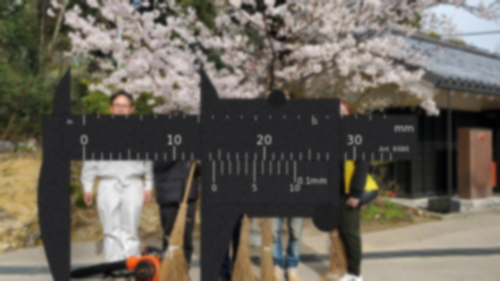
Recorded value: 14.4; mm
